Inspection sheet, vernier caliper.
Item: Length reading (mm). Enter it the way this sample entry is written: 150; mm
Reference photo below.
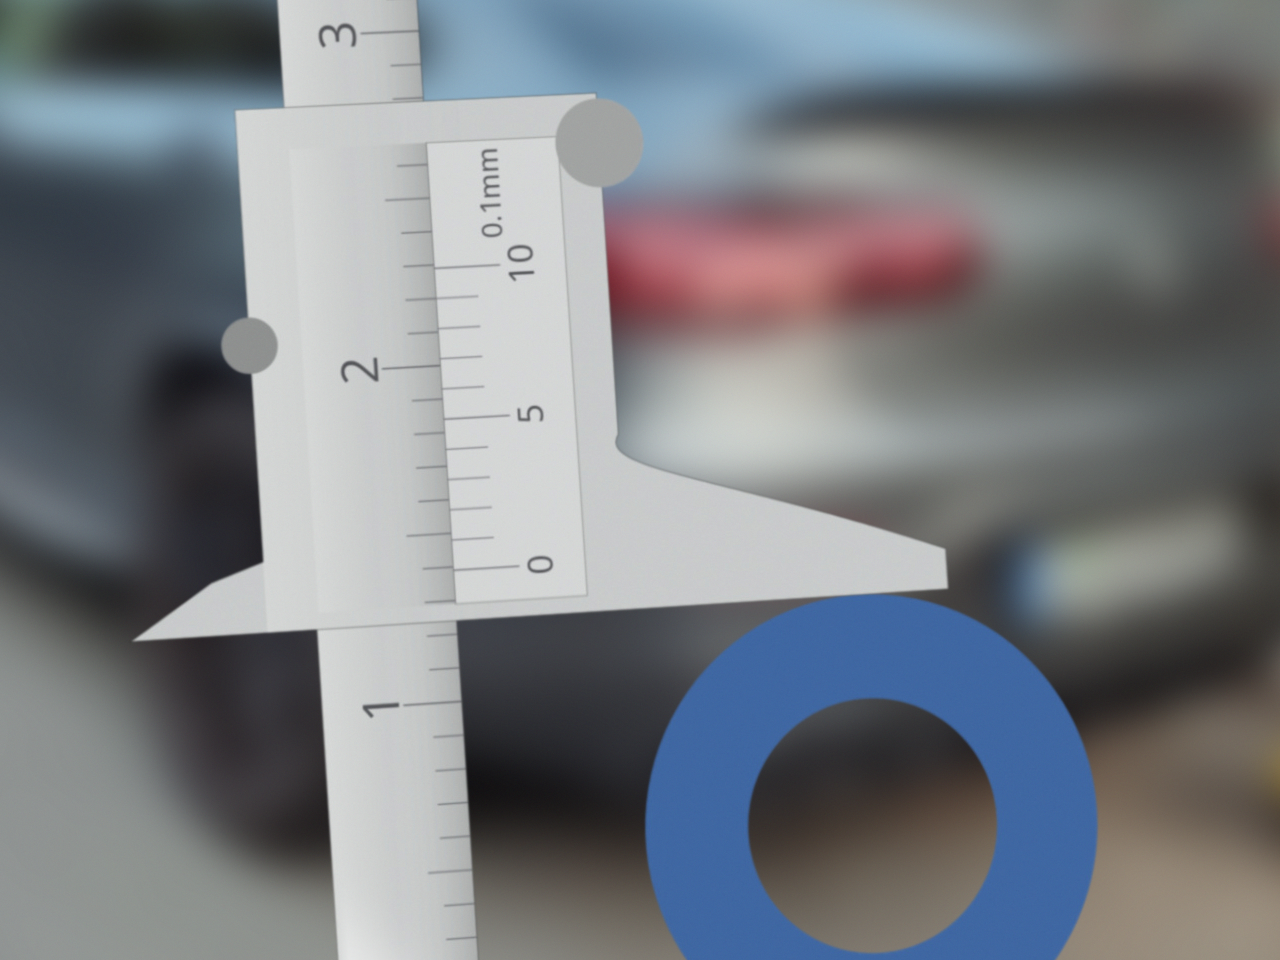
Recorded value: 13.9; mm
